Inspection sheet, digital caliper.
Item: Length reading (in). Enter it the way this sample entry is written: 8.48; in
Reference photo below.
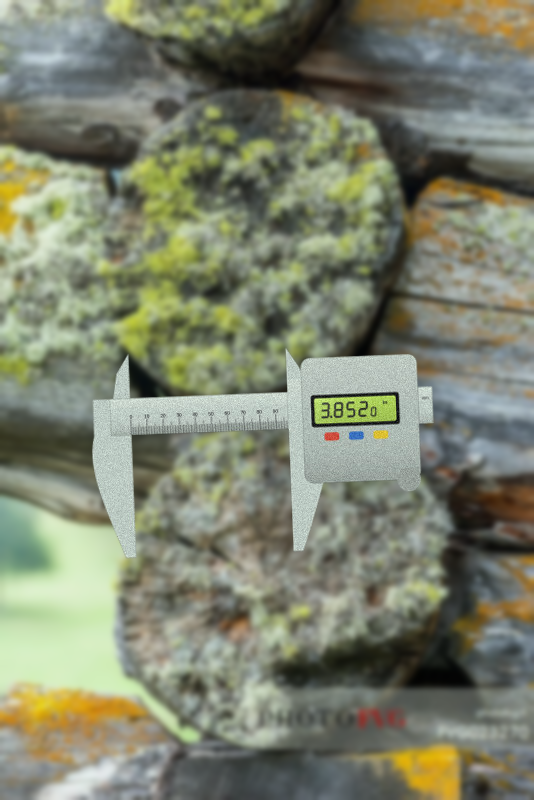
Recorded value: 3.8520; in
